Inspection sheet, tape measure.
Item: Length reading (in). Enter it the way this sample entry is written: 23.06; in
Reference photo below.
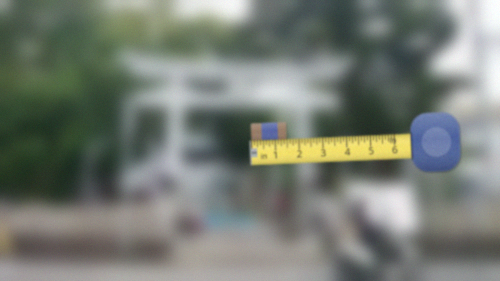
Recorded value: 1.5; in
